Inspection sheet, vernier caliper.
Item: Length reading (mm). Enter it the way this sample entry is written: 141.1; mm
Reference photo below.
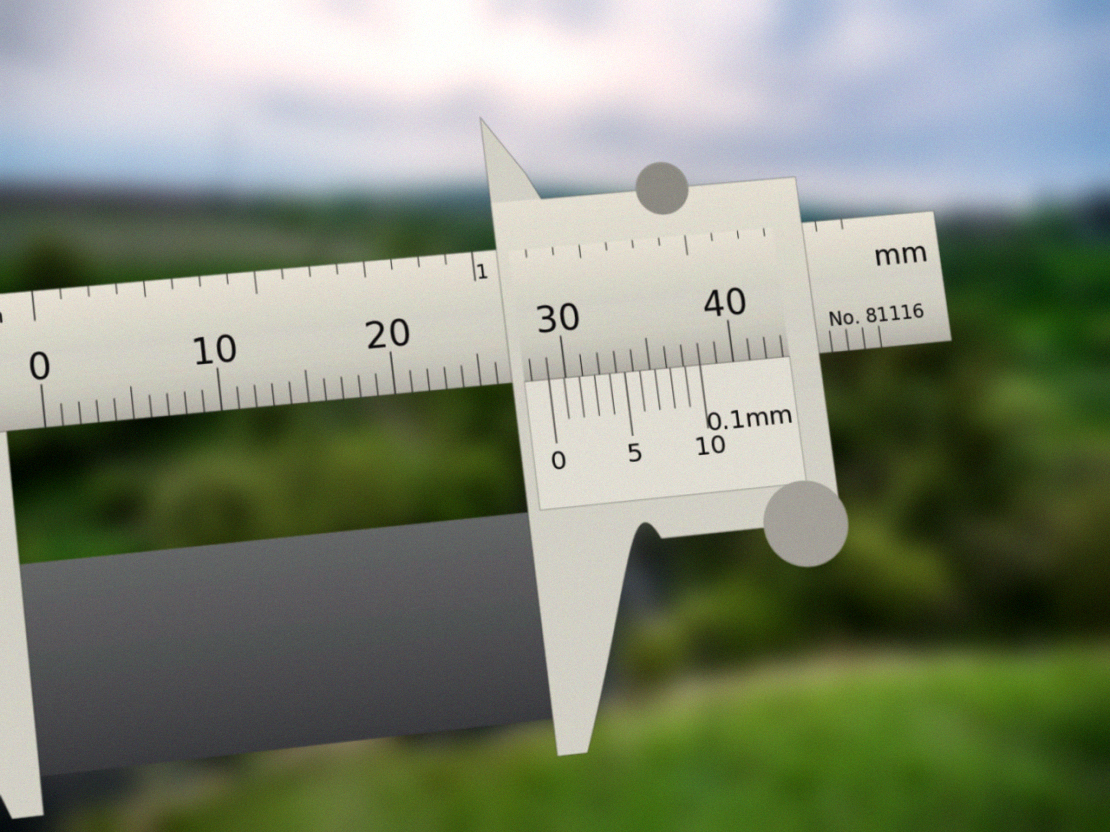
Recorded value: 29.0; mm
